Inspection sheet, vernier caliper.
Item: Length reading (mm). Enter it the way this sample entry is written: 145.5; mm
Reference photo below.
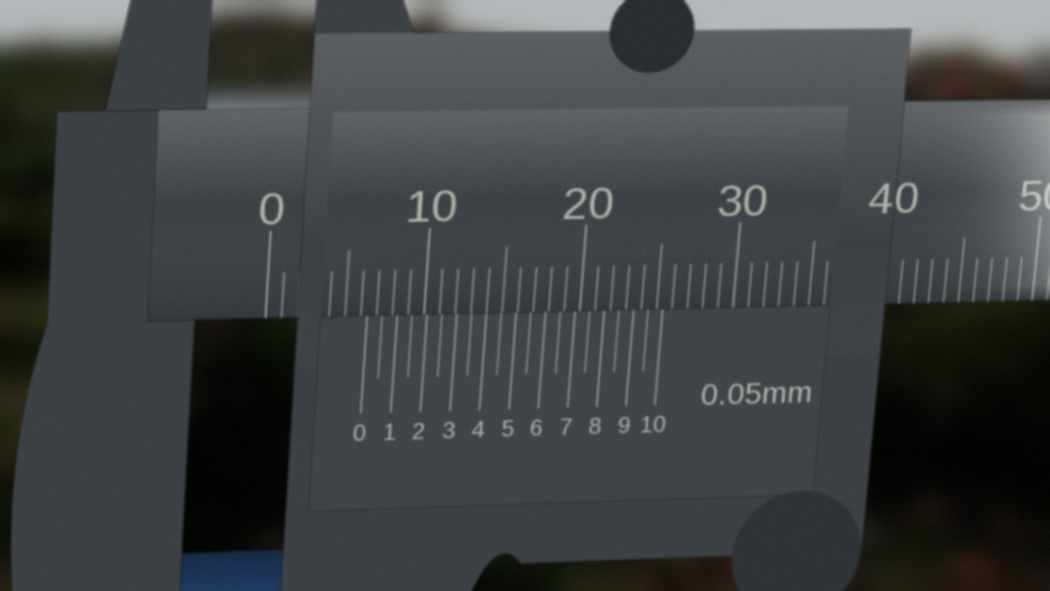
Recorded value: 6.4; mm
